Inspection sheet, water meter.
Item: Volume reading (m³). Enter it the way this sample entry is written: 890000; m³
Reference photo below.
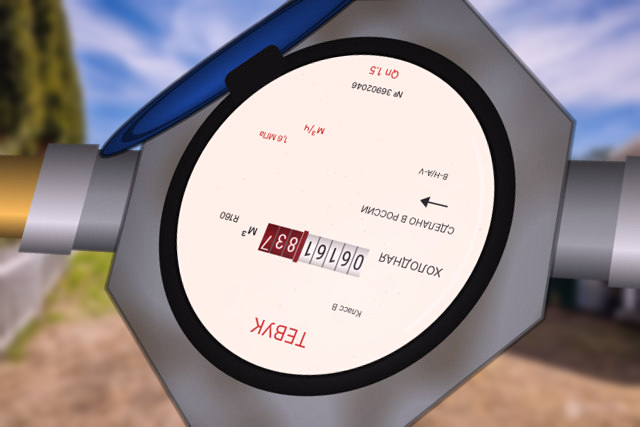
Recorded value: 6161.837; m³
